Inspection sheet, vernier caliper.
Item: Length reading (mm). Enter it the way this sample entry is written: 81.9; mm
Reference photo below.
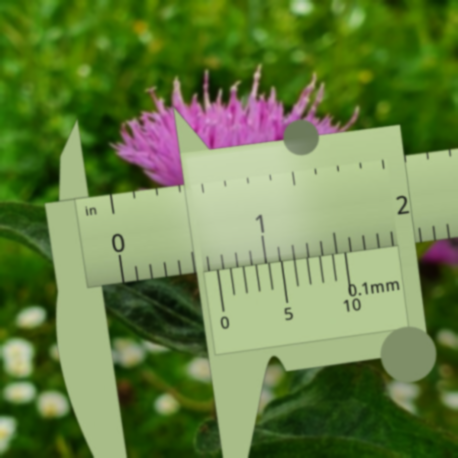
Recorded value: 6.6; mm
